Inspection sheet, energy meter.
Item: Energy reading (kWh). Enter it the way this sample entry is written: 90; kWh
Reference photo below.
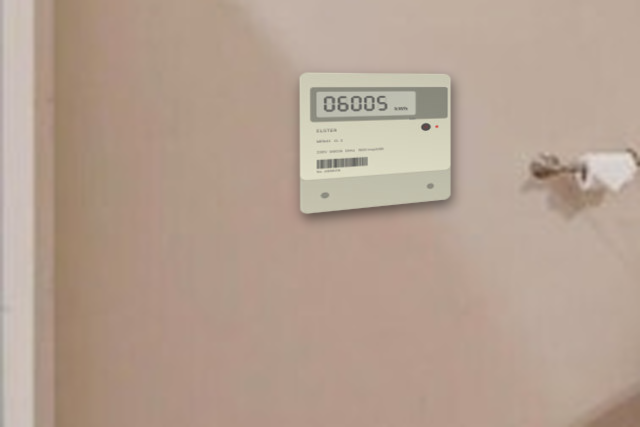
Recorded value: 6005; kWh
